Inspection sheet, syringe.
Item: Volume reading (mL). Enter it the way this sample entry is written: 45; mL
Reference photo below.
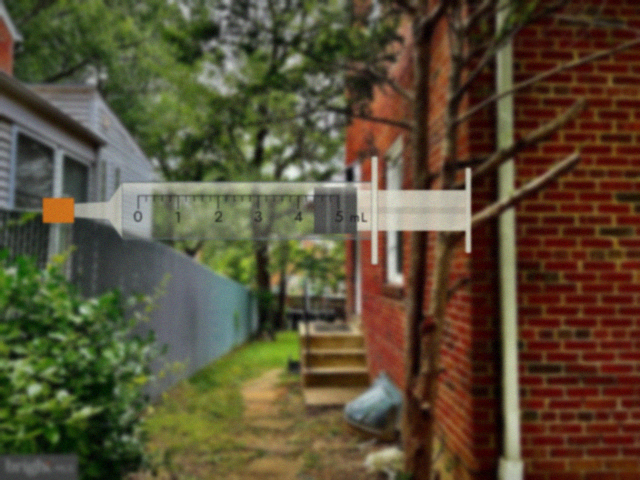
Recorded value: 4.4; mL
